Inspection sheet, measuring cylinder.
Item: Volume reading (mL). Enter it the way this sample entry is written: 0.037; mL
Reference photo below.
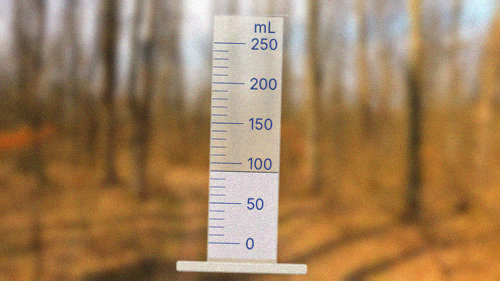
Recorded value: 90; mL
